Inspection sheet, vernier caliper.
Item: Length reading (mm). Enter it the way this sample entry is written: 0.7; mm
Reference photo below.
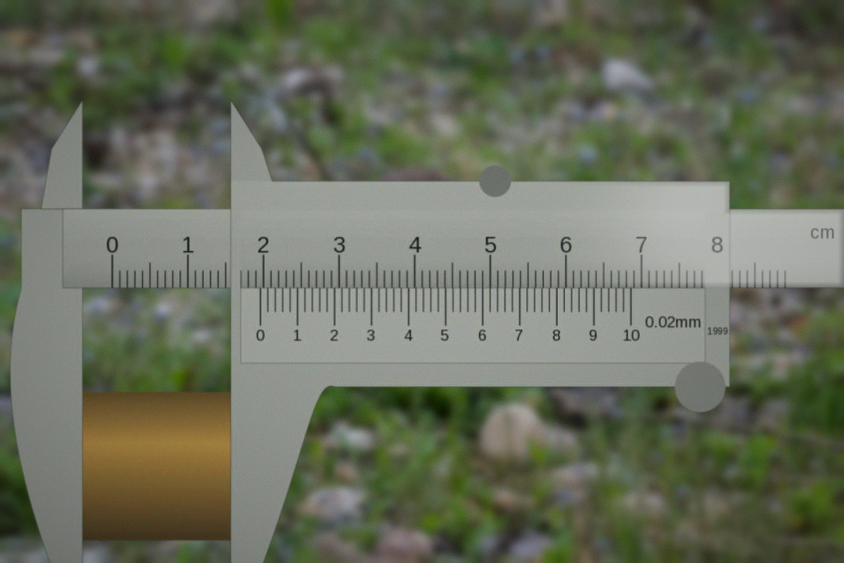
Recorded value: 19.6; mm
